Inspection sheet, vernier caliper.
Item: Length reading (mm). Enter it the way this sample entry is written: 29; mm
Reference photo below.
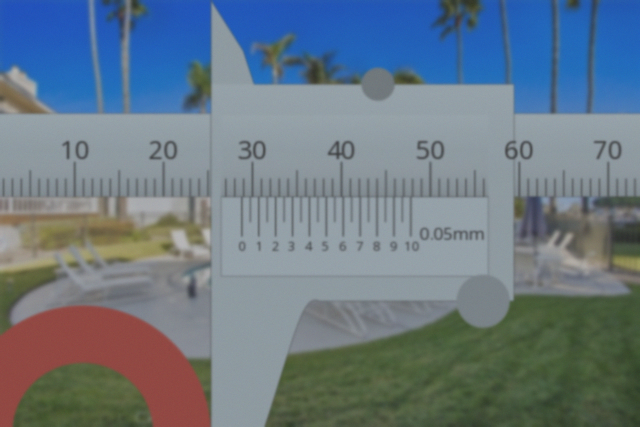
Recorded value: 28.8; mm
